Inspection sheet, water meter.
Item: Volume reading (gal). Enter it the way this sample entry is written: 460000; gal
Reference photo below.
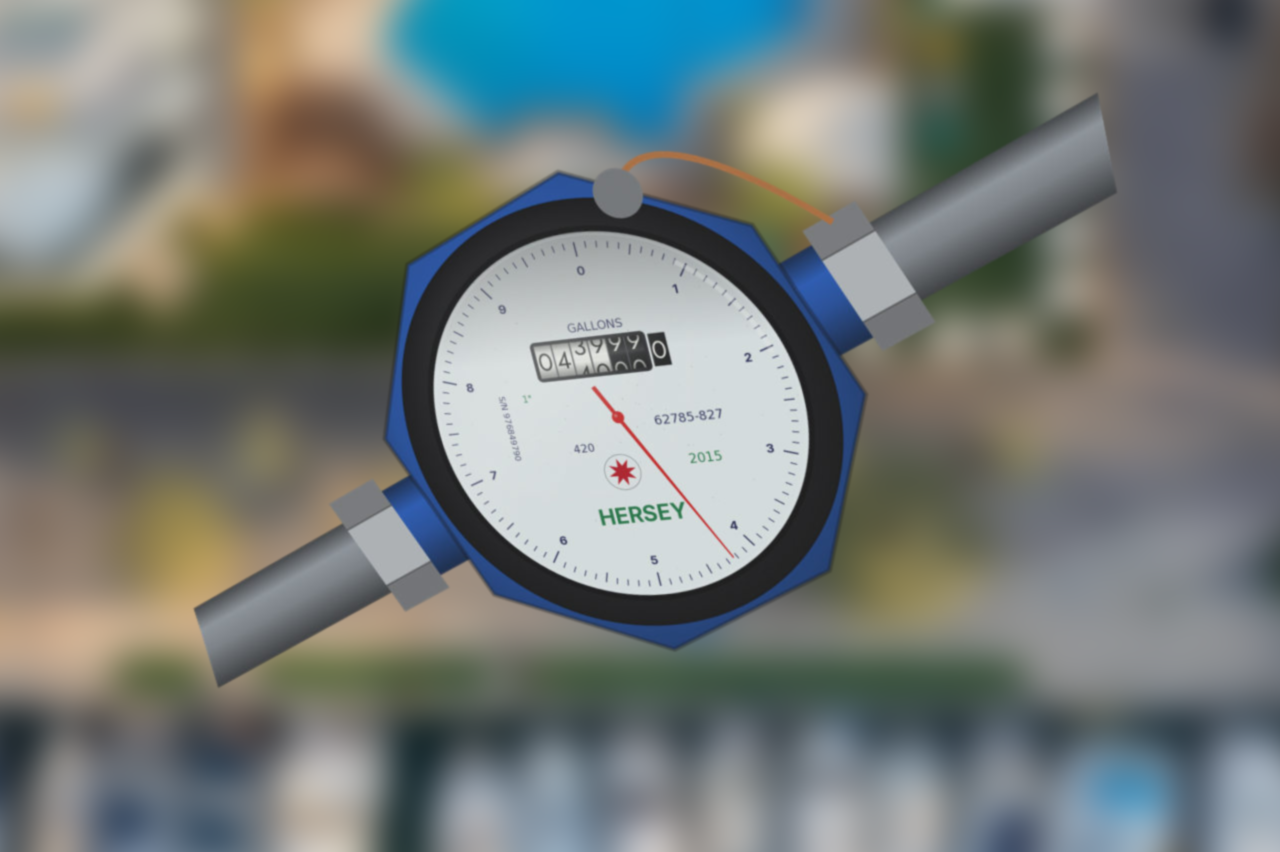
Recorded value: 439994.2; gal
